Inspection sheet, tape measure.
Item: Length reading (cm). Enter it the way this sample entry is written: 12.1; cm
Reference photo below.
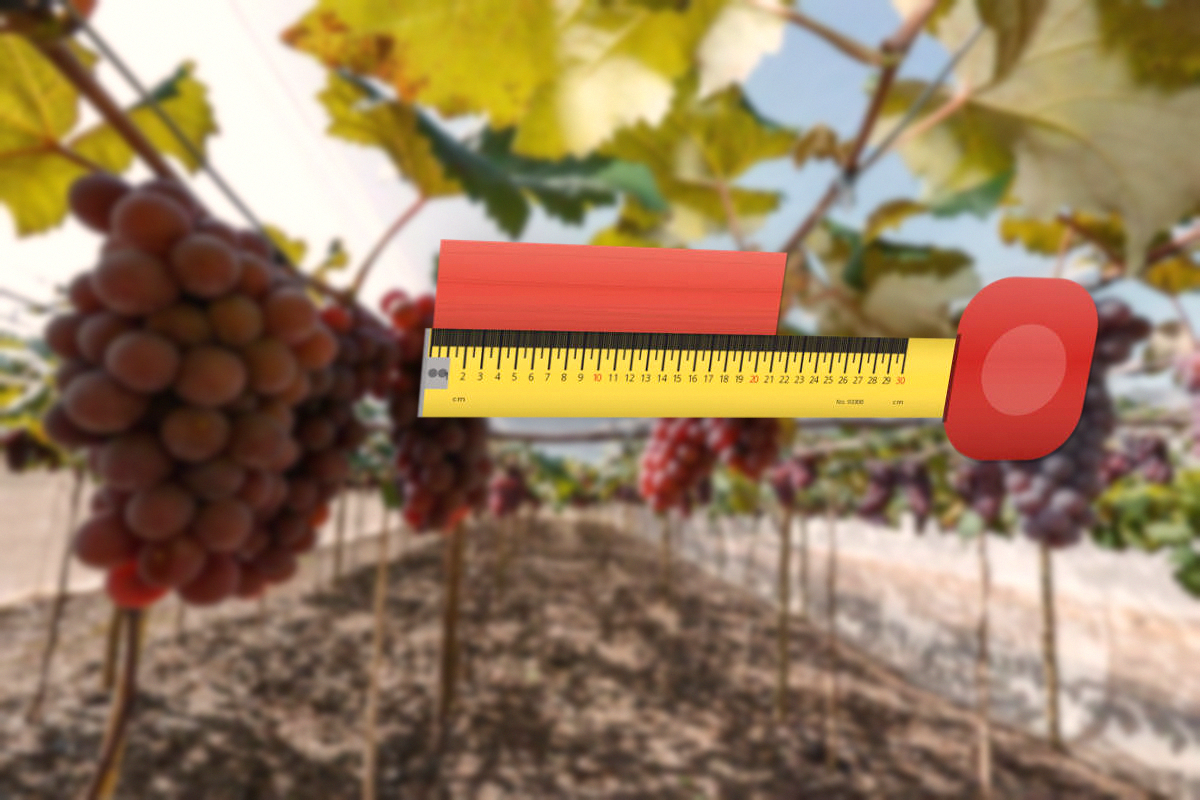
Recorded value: 21; cm
